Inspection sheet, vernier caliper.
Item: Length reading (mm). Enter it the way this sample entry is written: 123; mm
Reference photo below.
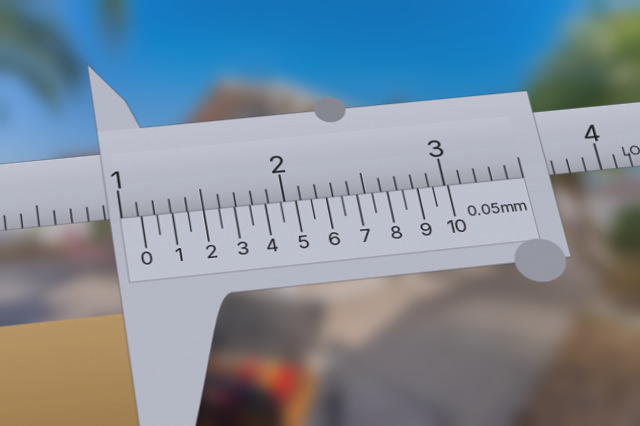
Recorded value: 11.2; mm
